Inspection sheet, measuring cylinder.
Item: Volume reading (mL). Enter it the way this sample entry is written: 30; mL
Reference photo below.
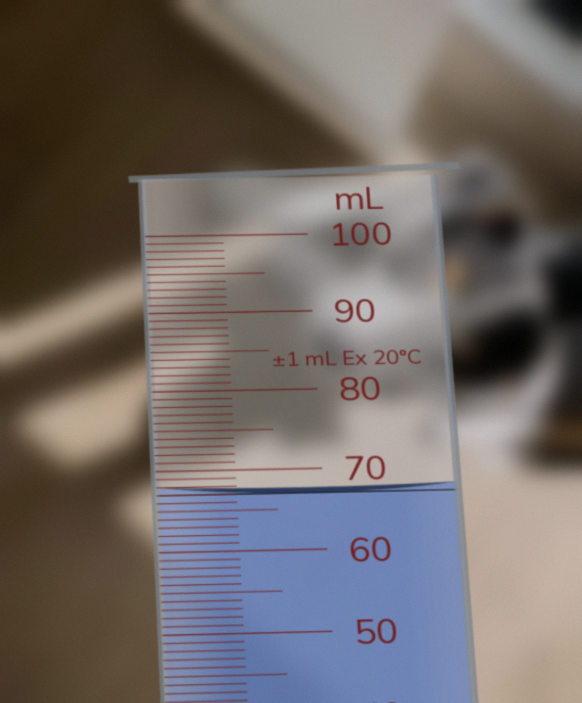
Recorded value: 67; mL
